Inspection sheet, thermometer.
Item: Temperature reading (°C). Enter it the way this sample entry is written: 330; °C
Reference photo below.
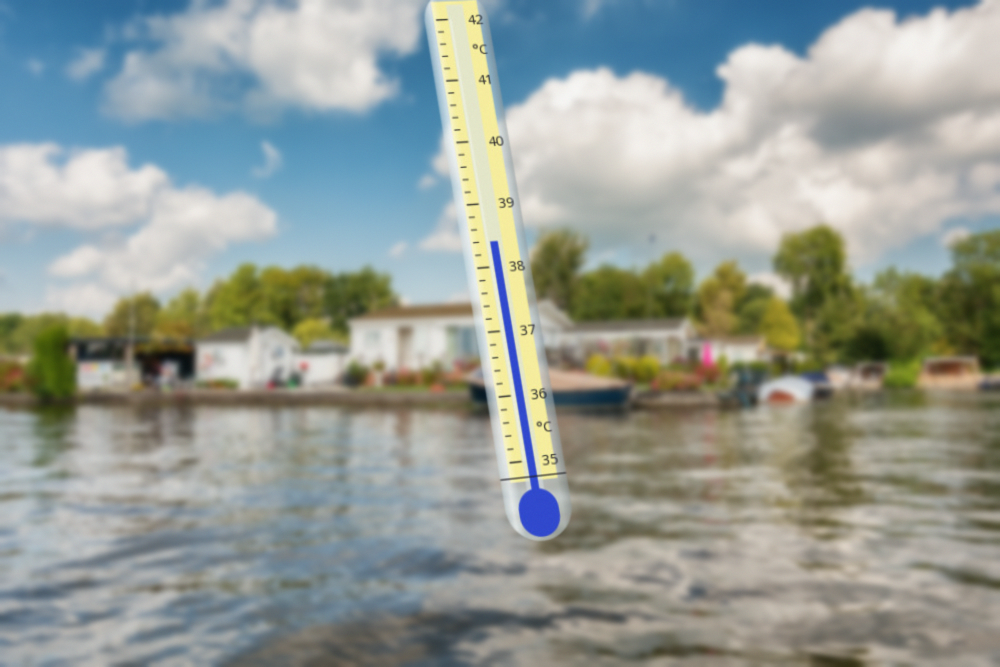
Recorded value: 38.4; °C
